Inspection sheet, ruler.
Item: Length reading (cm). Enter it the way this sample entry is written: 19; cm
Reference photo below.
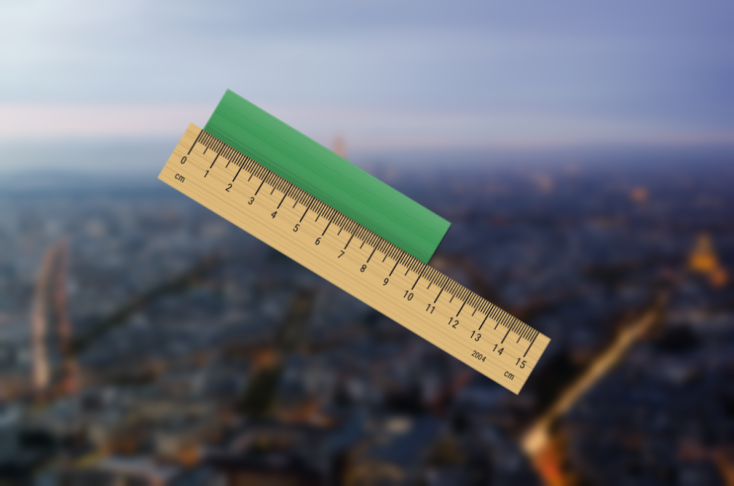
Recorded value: 10; cm
